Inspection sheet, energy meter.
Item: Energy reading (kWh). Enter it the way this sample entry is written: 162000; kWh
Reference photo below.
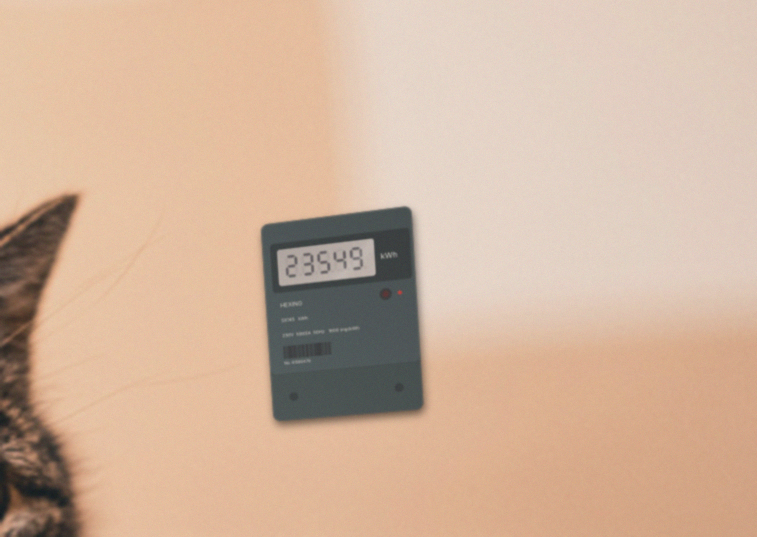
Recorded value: 23549; kWh
